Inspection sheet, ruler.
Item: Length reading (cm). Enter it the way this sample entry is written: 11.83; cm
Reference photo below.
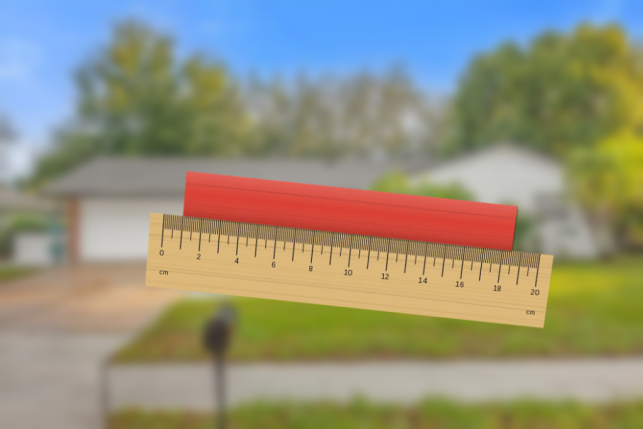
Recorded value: 17.5; cm
